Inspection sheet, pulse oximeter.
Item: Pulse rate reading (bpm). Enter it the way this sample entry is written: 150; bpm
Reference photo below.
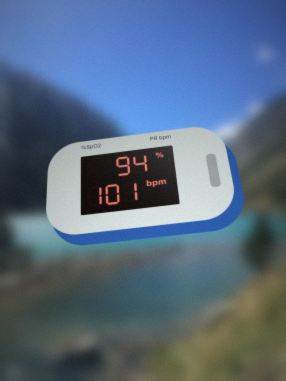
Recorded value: 101; bpm
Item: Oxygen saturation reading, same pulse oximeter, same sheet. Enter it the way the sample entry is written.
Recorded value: 94; %
